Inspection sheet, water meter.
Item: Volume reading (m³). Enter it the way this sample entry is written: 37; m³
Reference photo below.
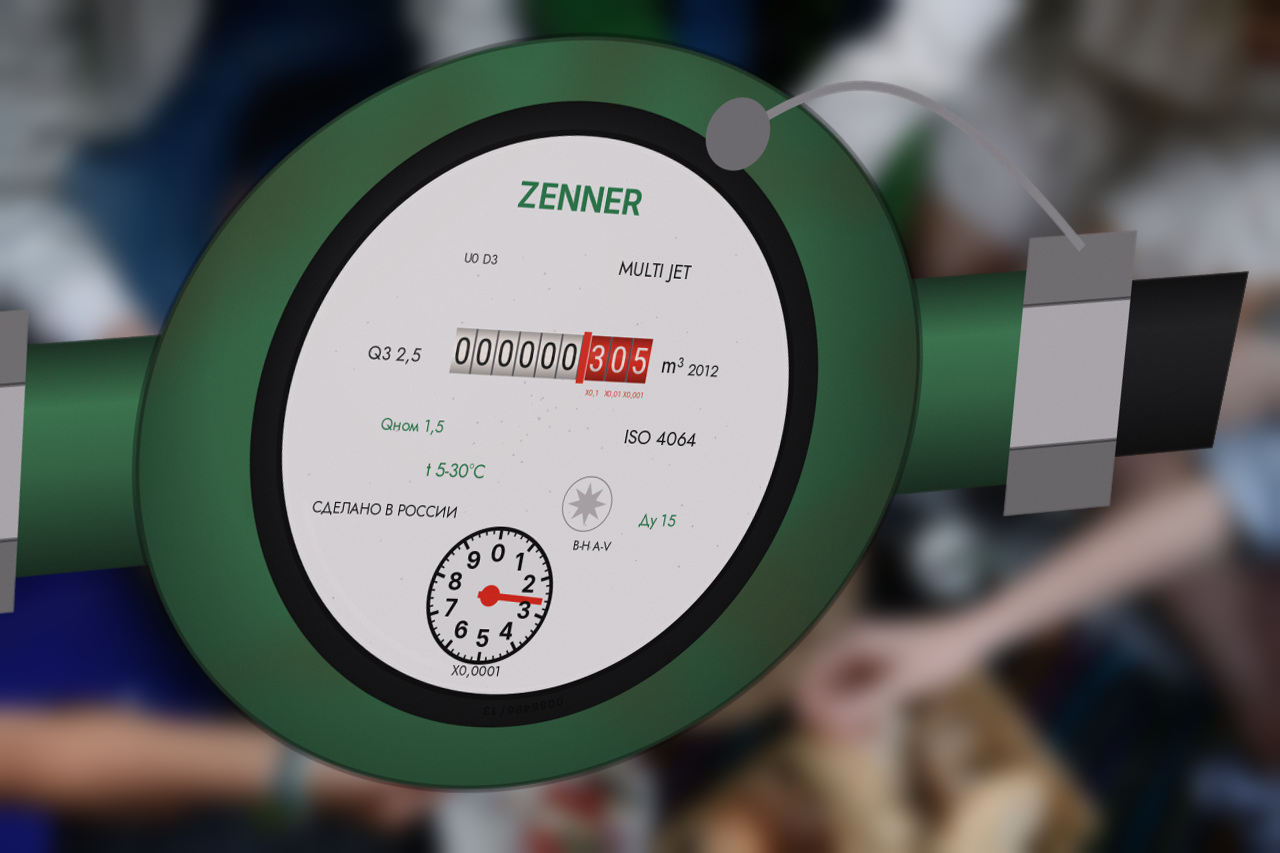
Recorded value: 0.3052; m³
